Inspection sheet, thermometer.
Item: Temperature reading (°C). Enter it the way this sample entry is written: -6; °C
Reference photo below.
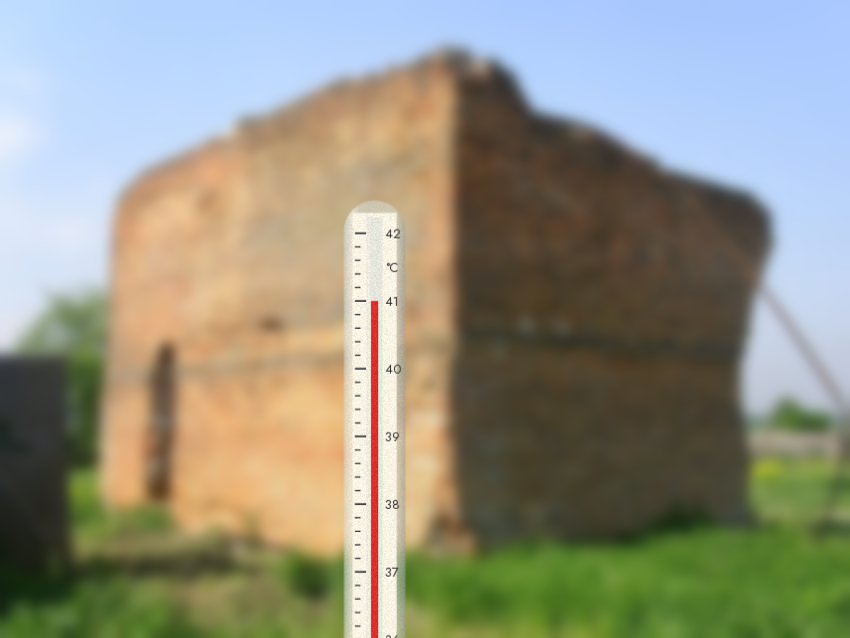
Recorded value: 41; °C
